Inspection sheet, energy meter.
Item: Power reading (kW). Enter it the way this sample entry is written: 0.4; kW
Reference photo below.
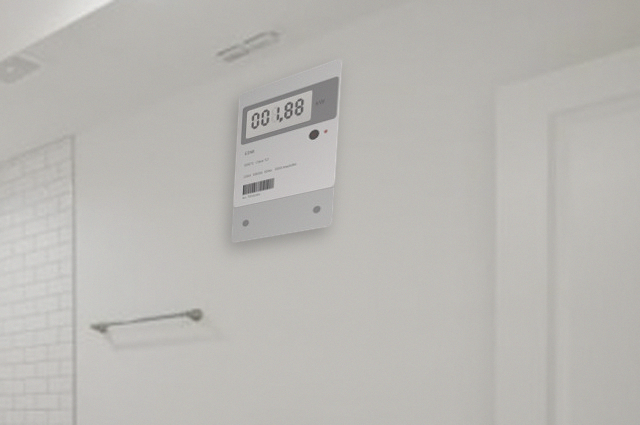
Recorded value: 1.88; kW
